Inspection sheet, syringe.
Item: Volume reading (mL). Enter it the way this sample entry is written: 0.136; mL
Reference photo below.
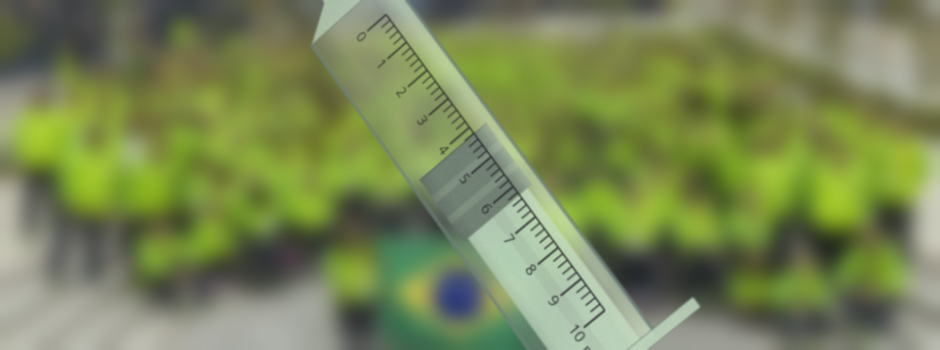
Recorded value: 4.2; mL
